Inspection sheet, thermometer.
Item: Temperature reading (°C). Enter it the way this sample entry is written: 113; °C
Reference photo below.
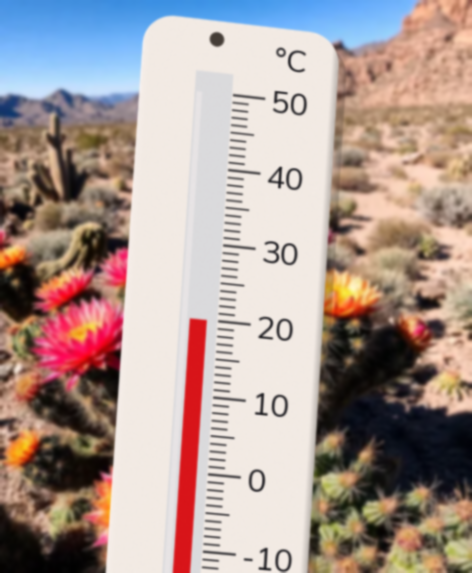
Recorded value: 20; °C
